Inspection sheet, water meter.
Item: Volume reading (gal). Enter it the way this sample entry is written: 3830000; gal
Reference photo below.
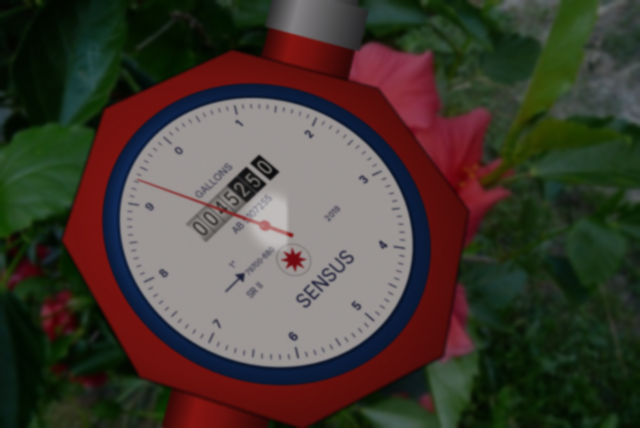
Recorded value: 45249.3; gal
